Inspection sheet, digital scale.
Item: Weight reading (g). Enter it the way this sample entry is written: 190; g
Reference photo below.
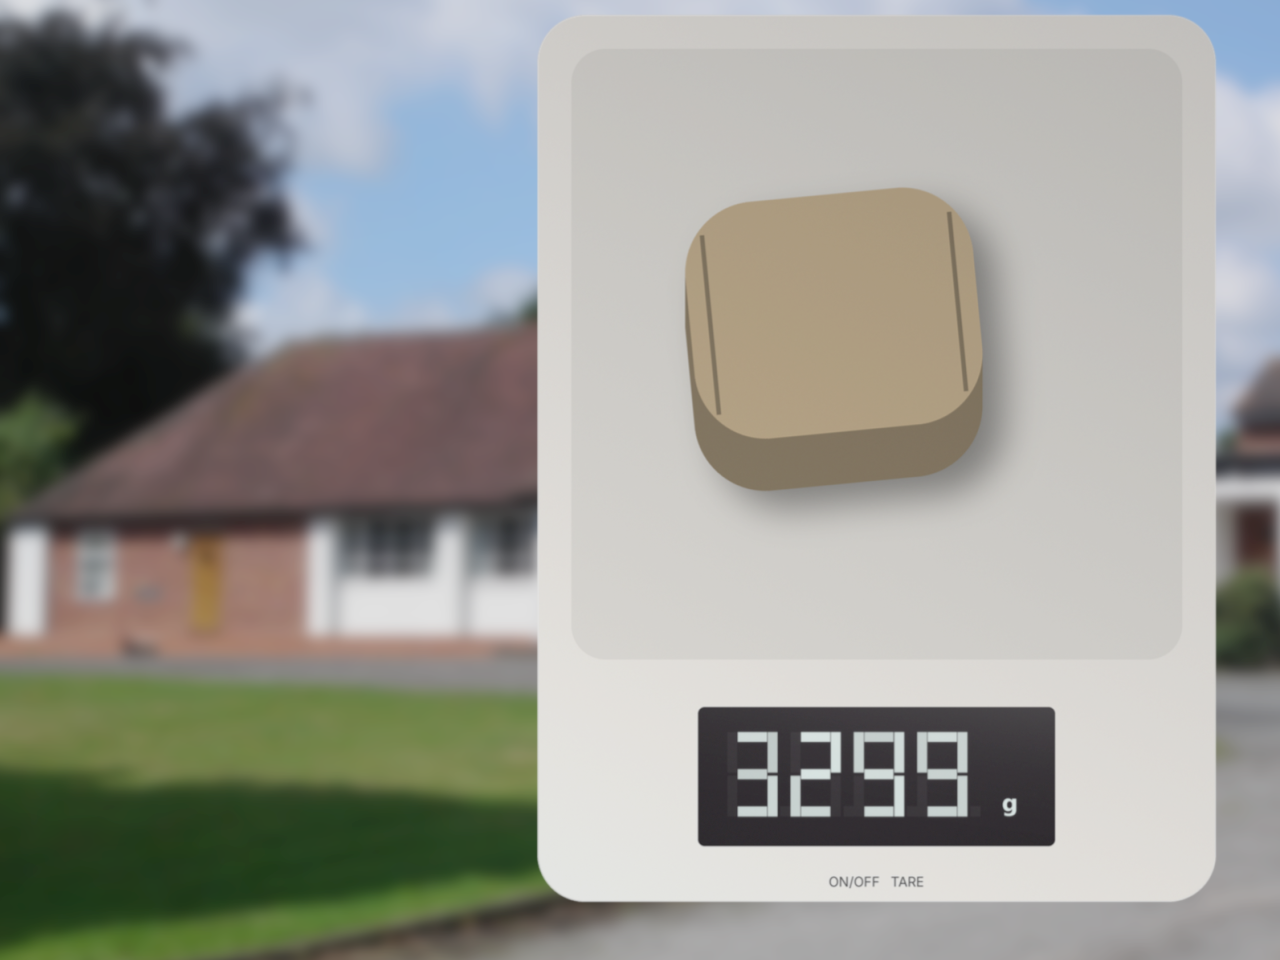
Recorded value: 3299; g
